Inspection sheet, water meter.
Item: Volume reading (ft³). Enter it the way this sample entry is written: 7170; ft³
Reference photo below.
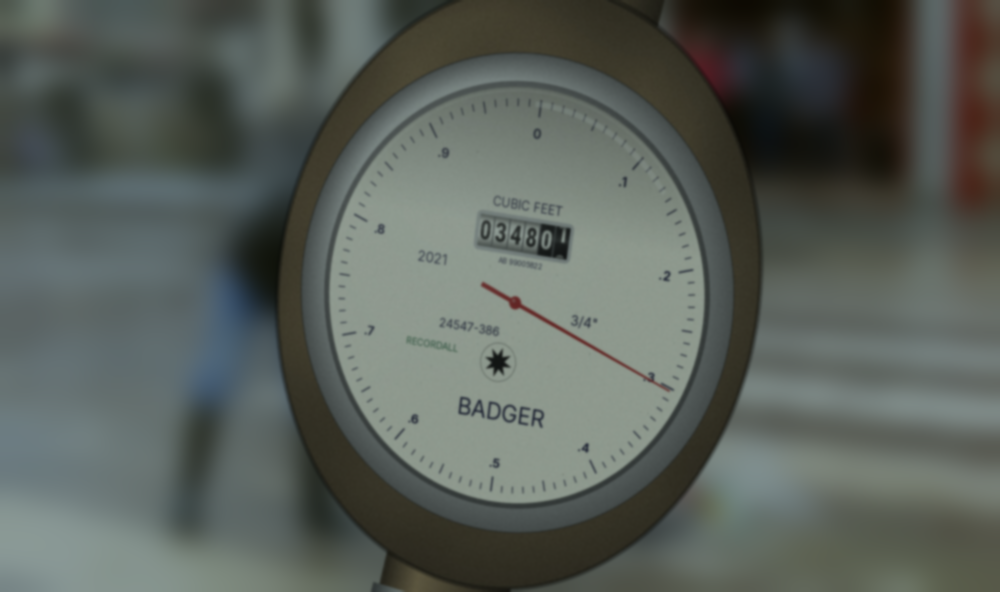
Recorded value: 34801.30; ft³
